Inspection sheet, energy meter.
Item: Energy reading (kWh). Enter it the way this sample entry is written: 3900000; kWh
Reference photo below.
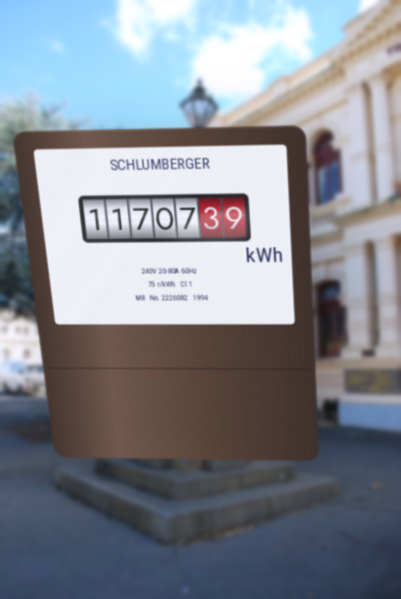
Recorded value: 11707.39; kWh
